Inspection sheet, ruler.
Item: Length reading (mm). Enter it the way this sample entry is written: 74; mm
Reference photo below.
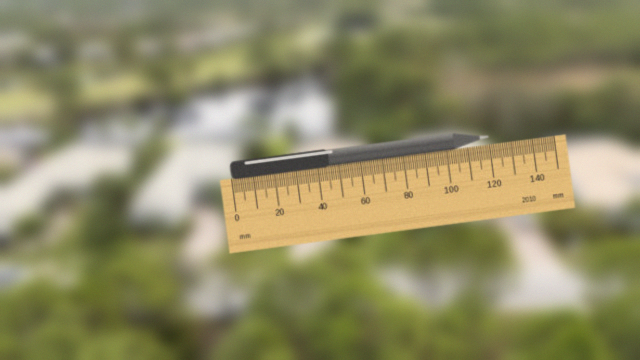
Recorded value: 120; mm
